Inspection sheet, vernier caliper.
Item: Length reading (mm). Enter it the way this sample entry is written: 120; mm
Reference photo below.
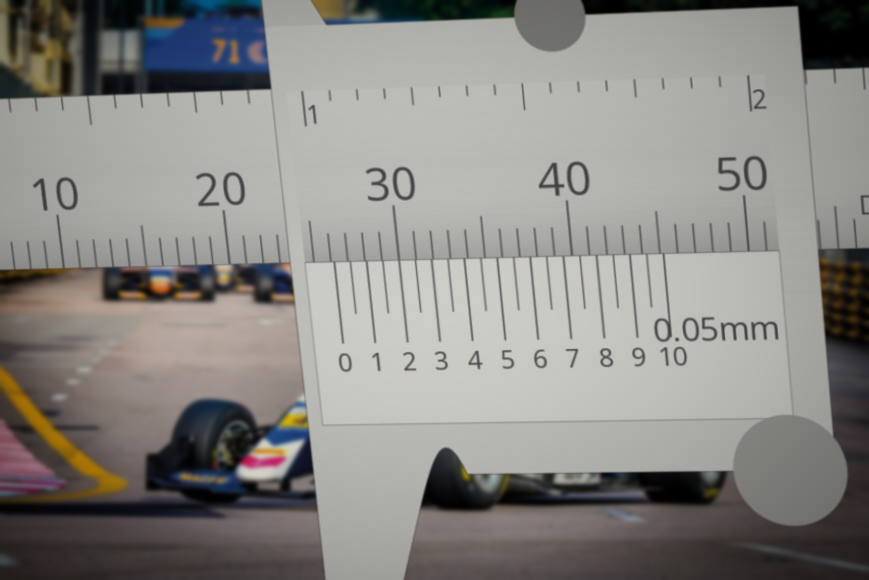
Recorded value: 26.2; mm
